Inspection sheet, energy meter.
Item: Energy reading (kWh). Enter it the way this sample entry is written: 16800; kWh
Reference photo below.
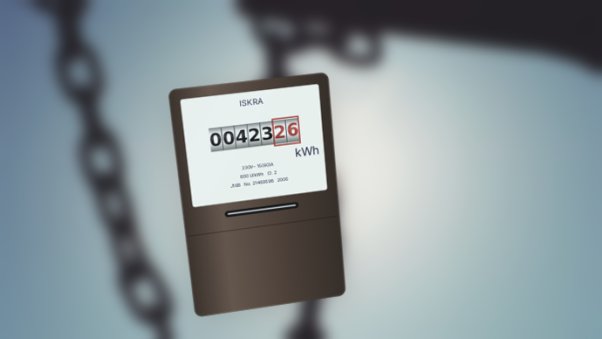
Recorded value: 423.26; kWh
